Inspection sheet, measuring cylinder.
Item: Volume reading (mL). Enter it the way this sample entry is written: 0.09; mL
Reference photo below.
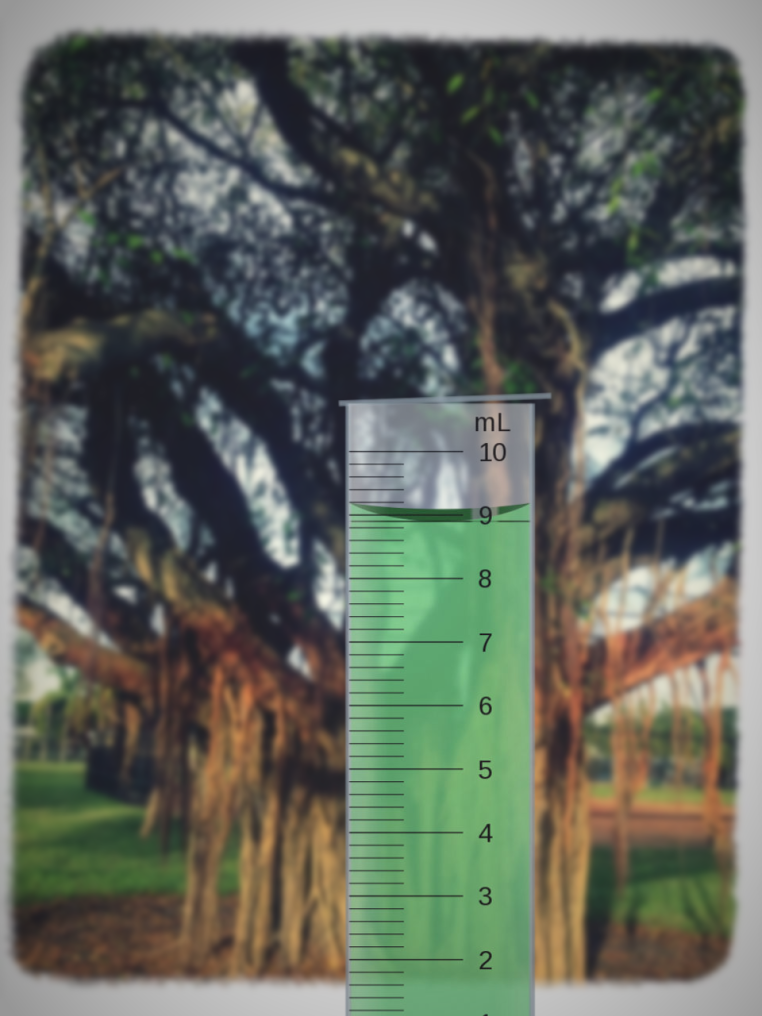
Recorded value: 8.9; mL
